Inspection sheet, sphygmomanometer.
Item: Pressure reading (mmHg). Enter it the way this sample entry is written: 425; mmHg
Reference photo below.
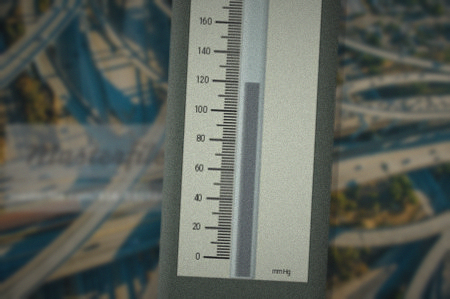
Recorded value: 120; mmHg
